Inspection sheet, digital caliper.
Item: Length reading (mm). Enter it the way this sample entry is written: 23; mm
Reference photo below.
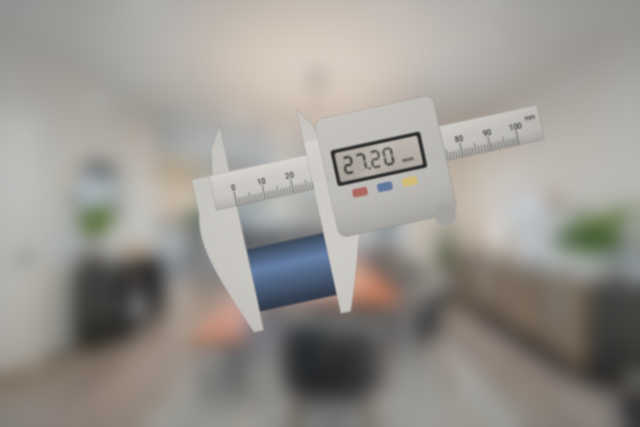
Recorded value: 27.20; mm
